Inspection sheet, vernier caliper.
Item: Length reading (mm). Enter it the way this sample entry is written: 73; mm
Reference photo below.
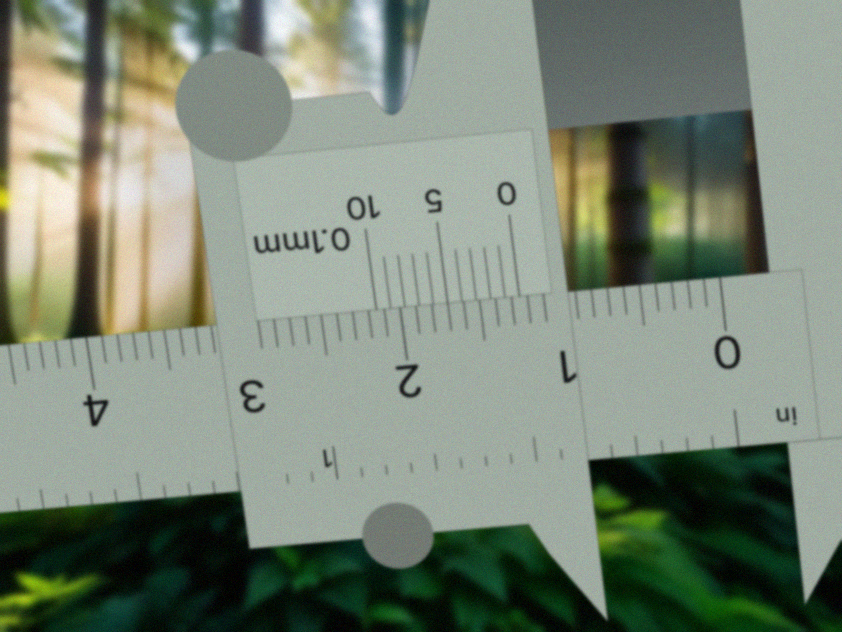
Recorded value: 12.5; mm
